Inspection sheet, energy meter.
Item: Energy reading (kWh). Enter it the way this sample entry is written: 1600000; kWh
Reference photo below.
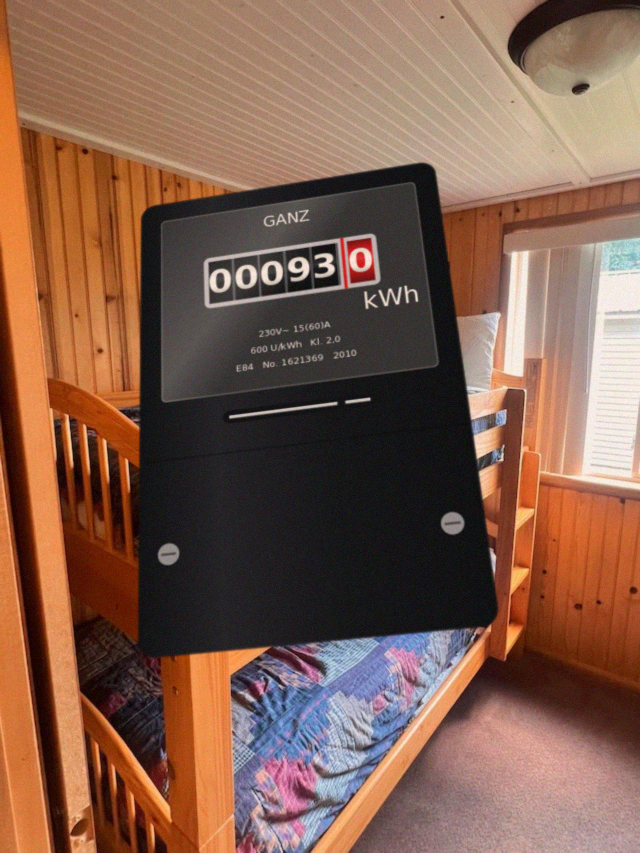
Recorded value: 93.0; kWh
